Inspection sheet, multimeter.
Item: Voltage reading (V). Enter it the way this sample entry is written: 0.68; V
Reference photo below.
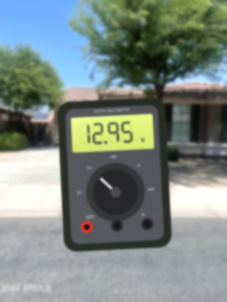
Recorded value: 12.95; V
